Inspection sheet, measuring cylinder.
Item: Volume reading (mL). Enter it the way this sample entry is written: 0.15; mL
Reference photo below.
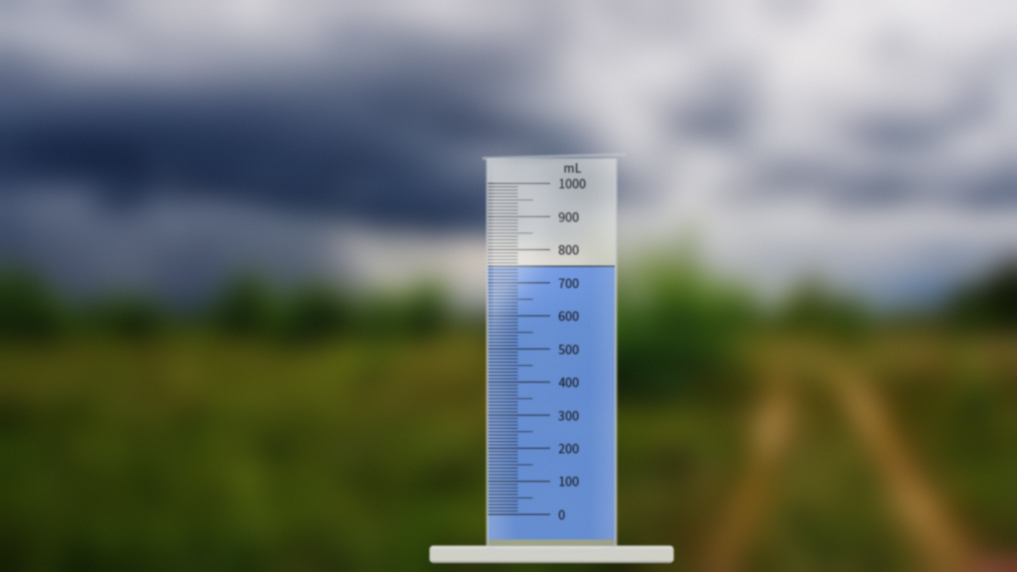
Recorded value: 750; mL
